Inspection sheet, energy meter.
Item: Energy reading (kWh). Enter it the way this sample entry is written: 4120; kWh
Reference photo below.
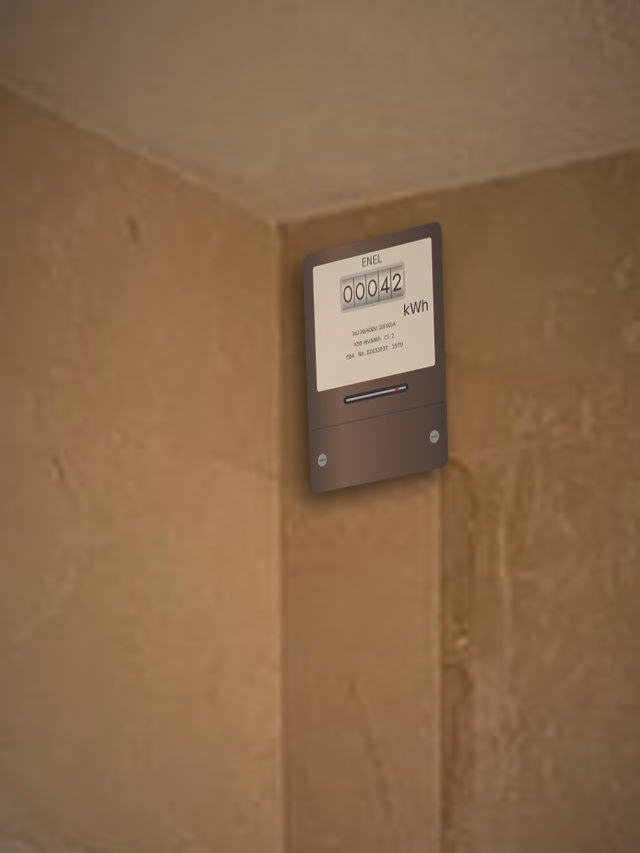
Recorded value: 42; kWh
